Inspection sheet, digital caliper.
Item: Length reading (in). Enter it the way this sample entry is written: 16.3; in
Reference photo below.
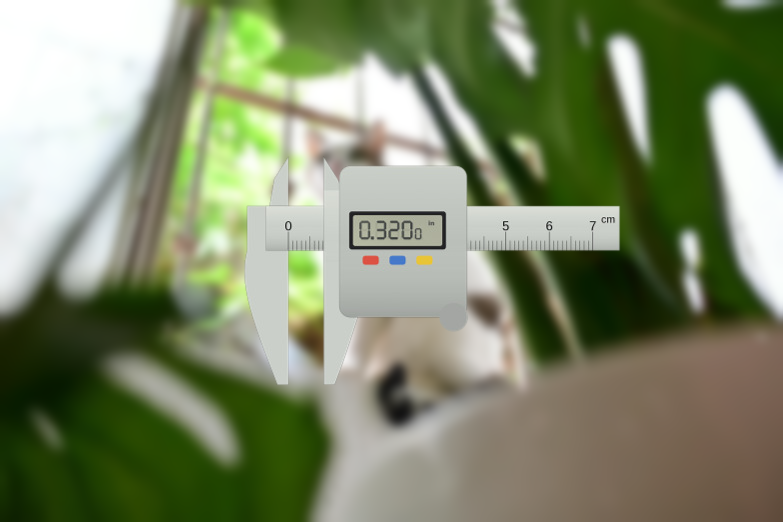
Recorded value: 0.3200; in
